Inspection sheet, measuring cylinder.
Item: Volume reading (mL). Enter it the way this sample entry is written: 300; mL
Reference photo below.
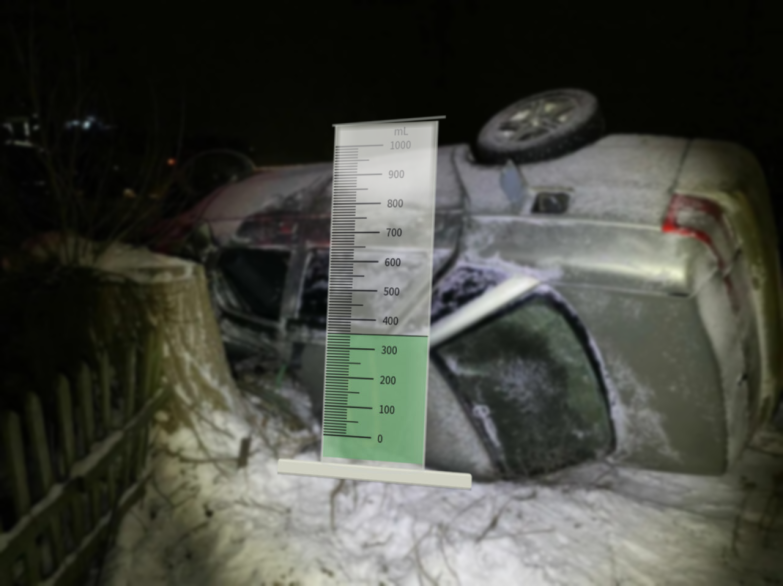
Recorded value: 350; mL
